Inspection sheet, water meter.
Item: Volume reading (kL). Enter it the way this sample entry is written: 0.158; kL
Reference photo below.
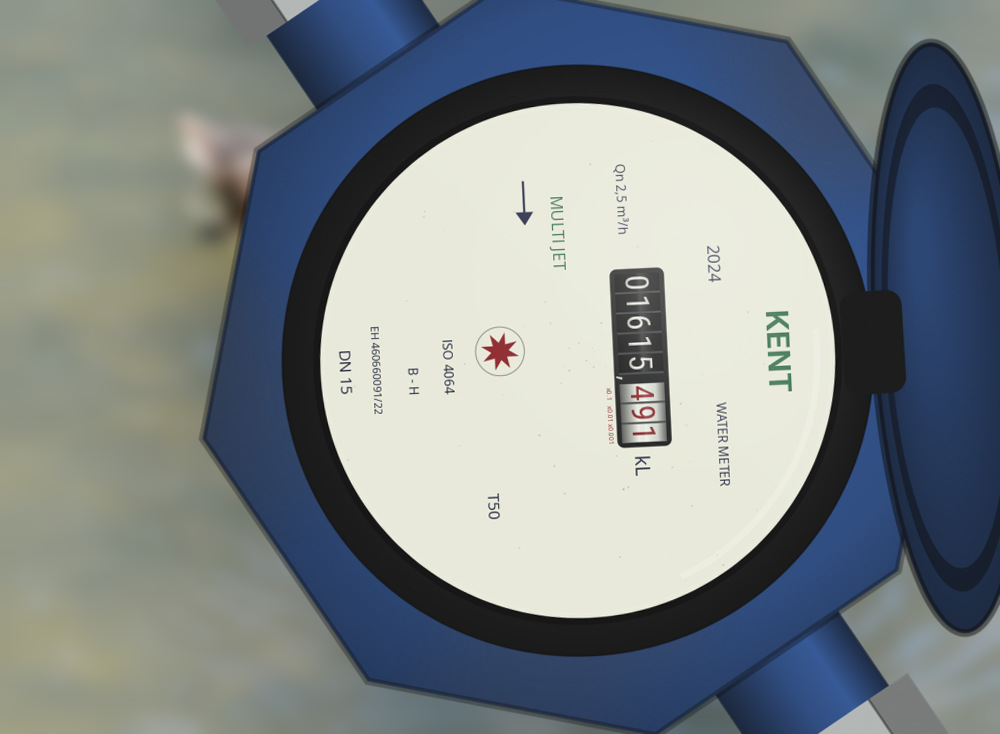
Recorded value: 1615.491; kL
